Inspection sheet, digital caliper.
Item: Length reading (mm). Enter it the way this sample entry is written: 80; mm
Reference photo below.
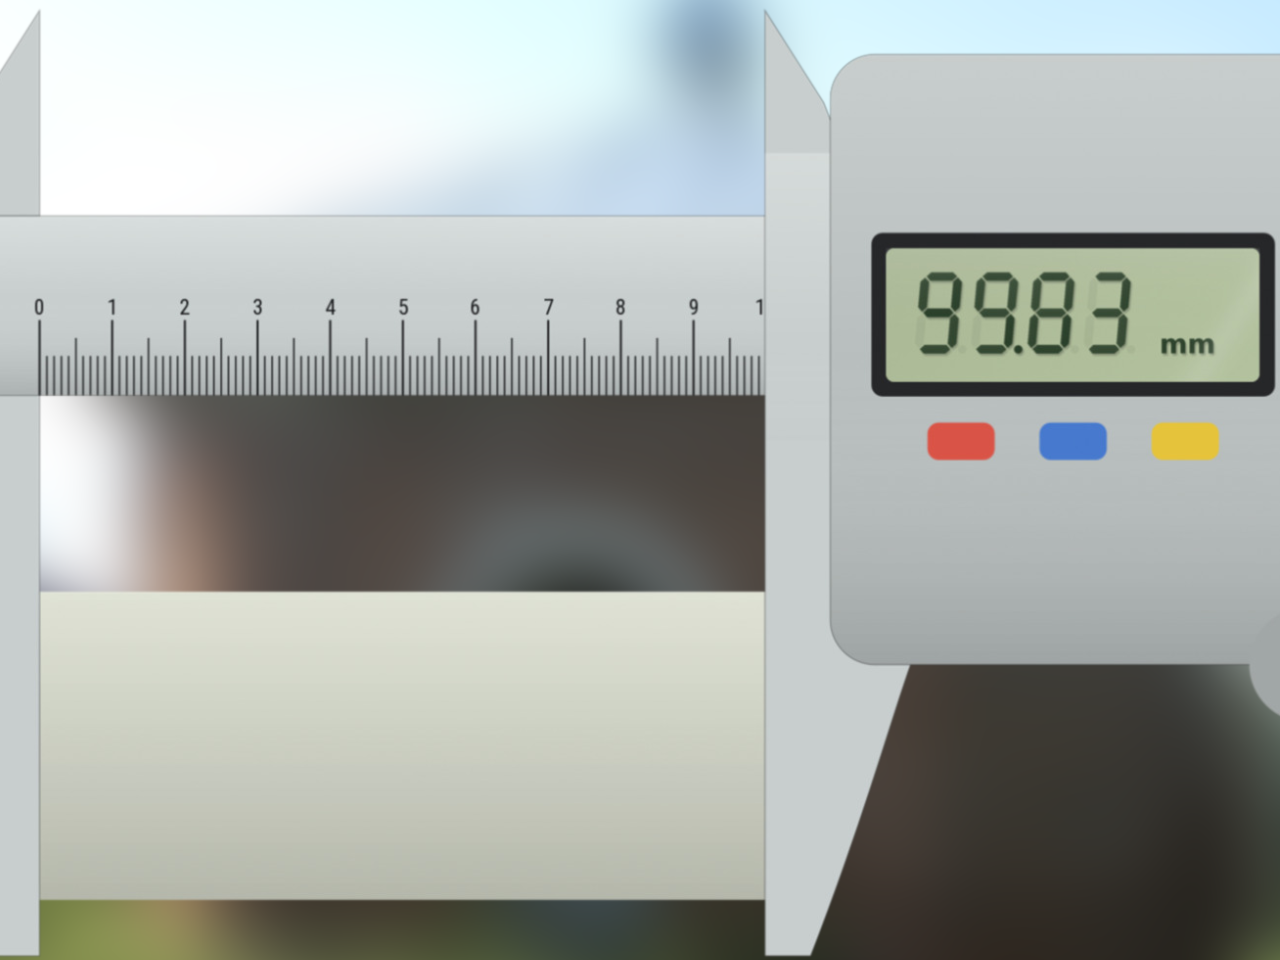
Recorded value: 99.83; mm
